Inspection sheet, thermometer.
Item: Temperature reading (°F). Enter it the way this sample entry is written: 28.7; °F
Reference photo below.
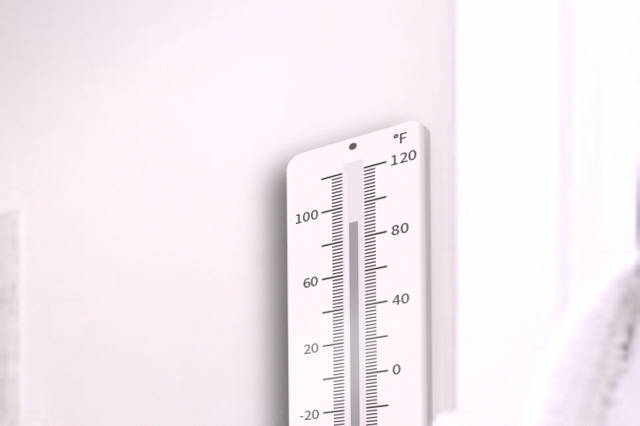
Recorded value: 90; °F
